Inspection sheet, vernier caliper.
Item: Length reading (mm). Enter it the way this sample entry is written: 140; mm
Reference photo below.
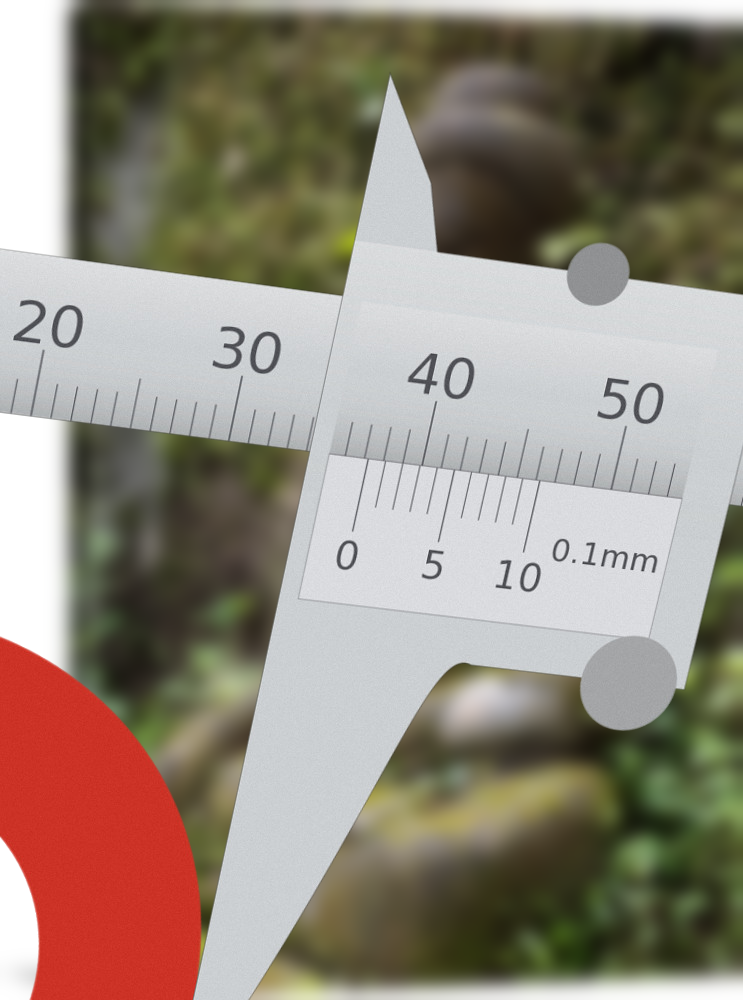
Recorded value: 37.2; mm
